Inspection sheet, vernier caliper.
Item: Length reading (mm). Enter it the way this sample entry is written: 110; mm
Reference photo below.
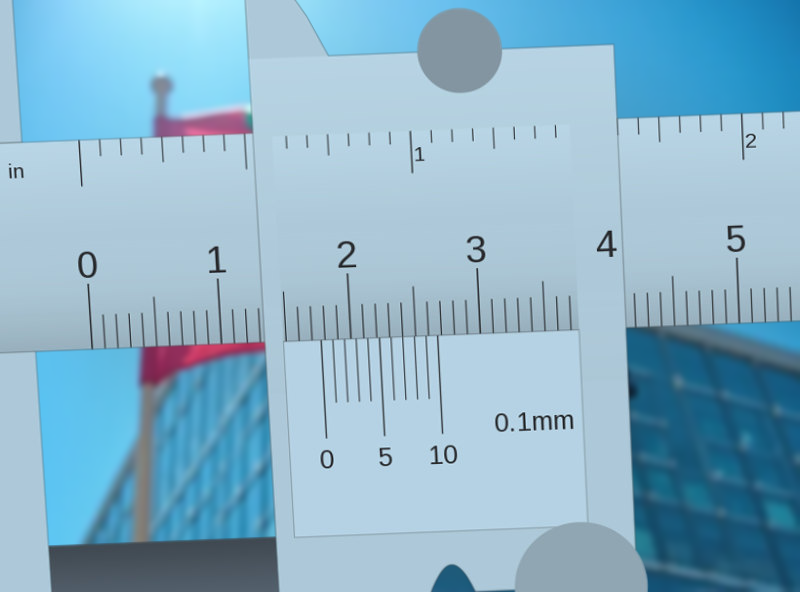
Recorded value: 17.7; mm
